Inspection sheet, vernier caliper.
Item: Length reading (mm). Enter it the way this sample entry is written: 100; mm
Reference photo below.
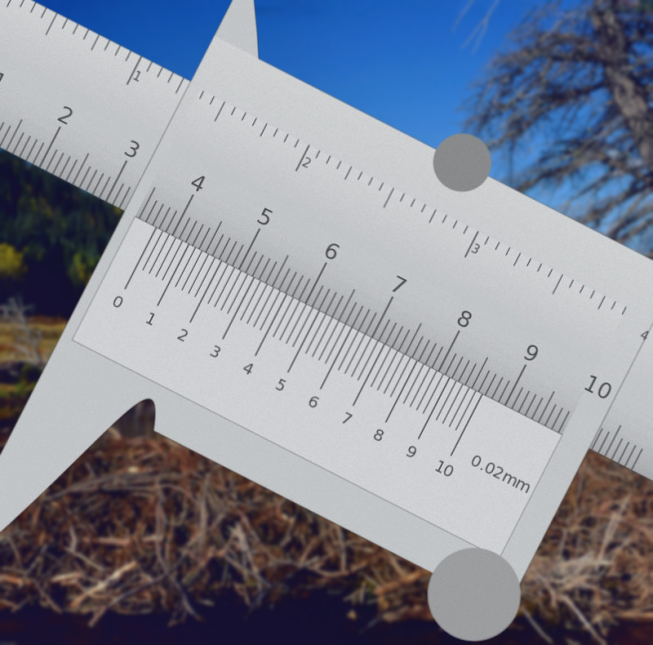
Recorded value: 37.6; mm
